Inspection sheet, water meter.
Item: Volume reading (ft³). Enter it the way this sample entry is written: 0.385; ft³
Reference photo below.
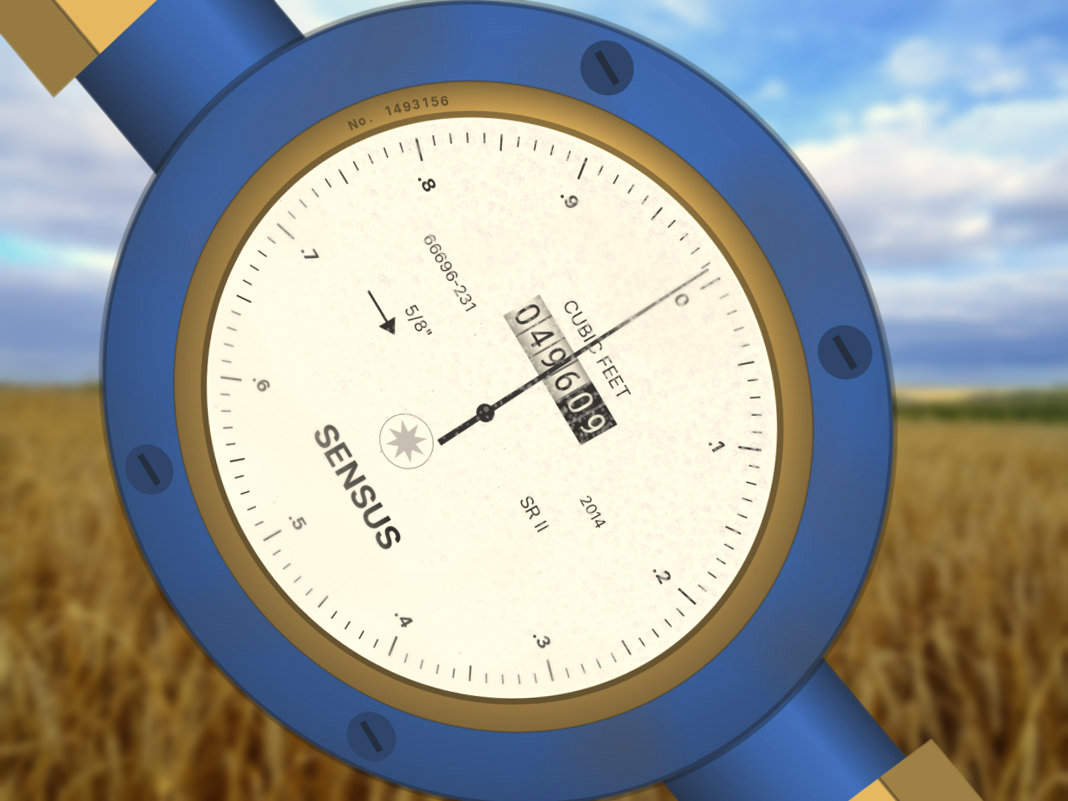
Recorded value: 49608.99; ft³
